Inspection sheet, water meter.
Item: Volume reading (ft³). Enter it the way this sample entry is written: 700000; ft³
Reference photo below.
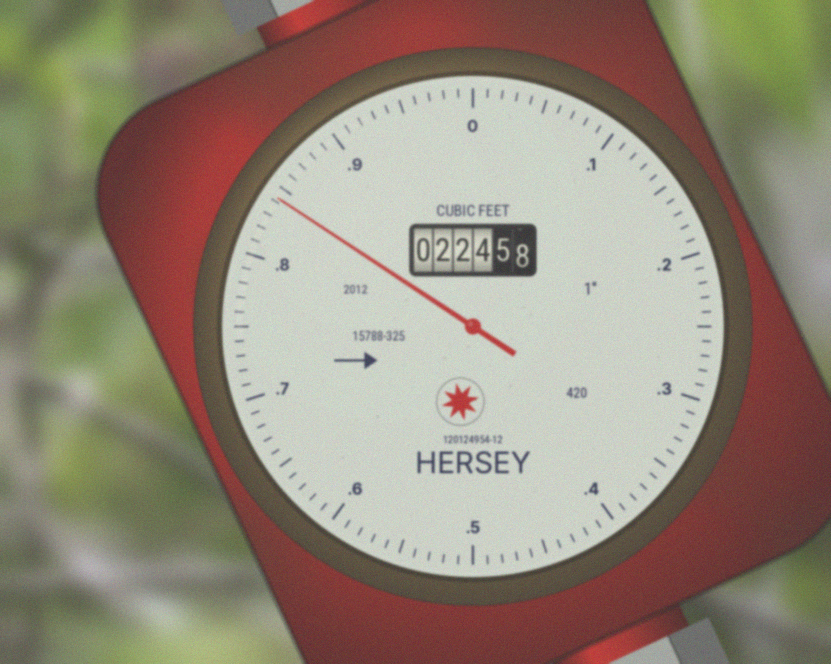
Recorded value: 22457.84; ft³
